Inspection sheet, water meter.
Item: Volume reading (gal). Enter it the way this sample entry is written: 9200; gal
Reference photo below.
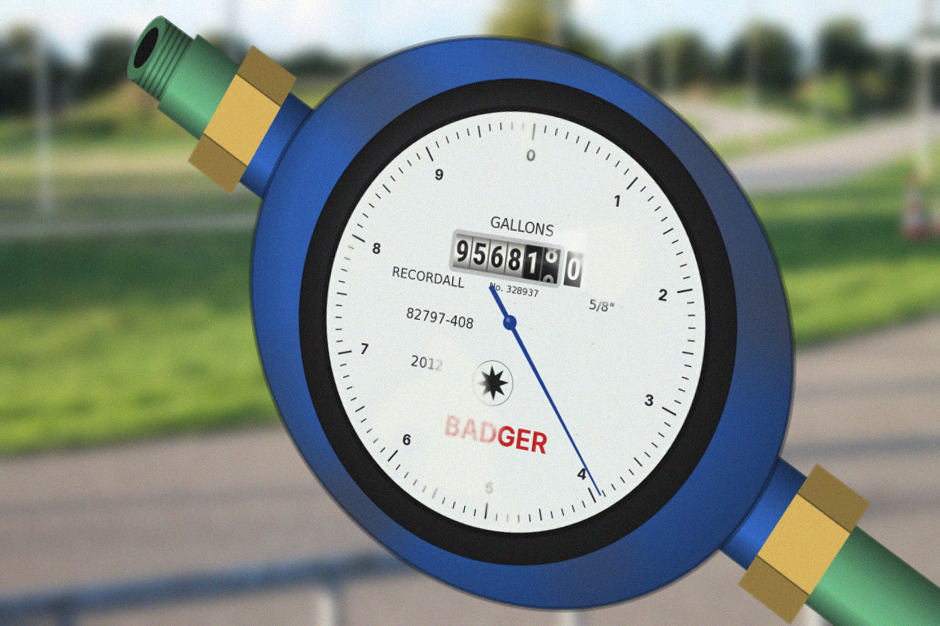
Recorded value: 9568183.9; gal
